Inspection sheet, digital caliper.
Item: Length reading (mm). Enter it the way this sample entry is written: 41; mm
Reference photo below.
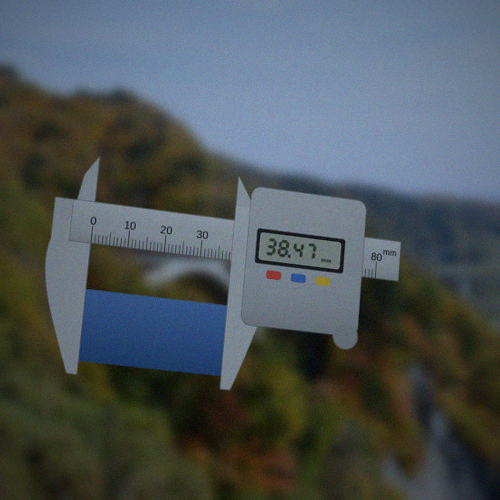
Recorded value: 38.47; mm
